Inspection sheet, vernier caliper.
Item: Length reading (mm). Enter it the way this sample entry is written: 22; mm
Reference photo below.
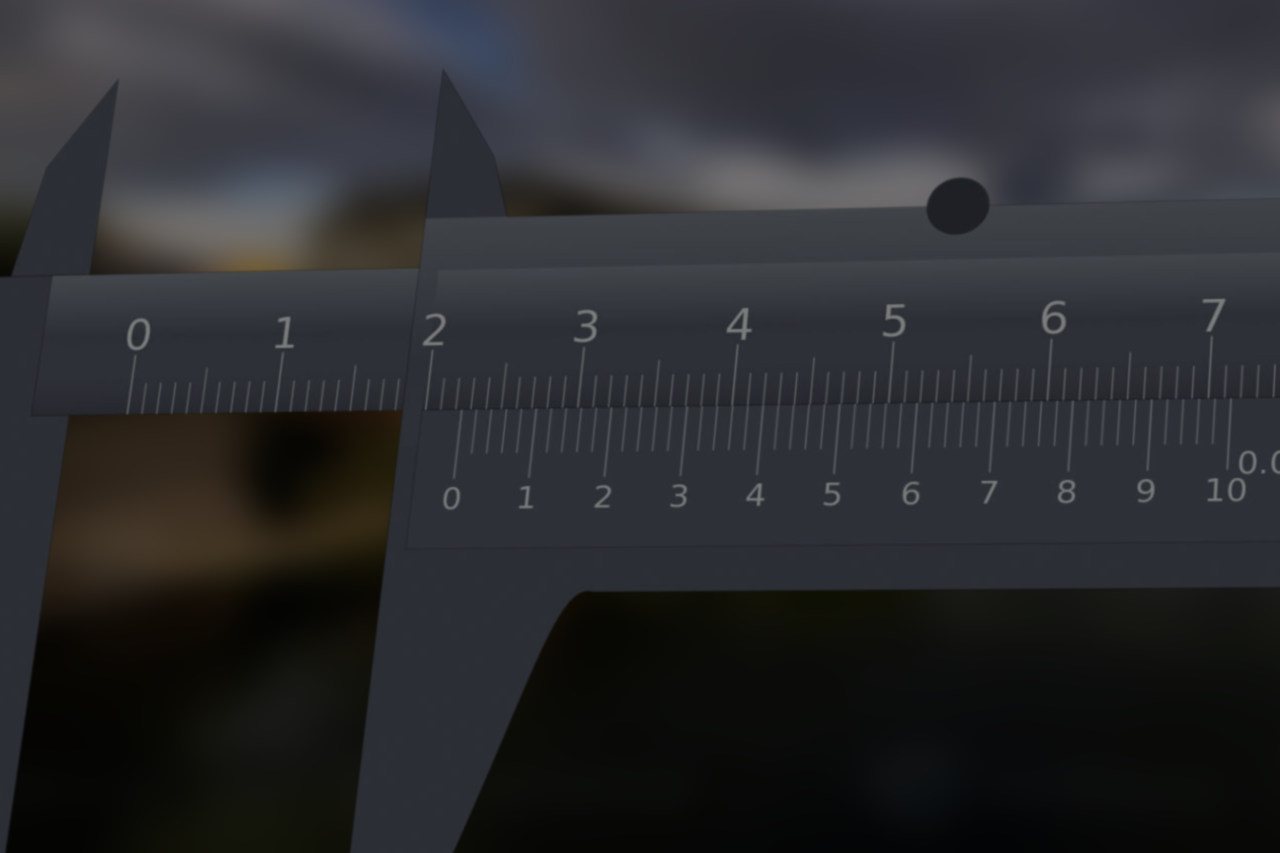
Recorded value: 22.4; mm
